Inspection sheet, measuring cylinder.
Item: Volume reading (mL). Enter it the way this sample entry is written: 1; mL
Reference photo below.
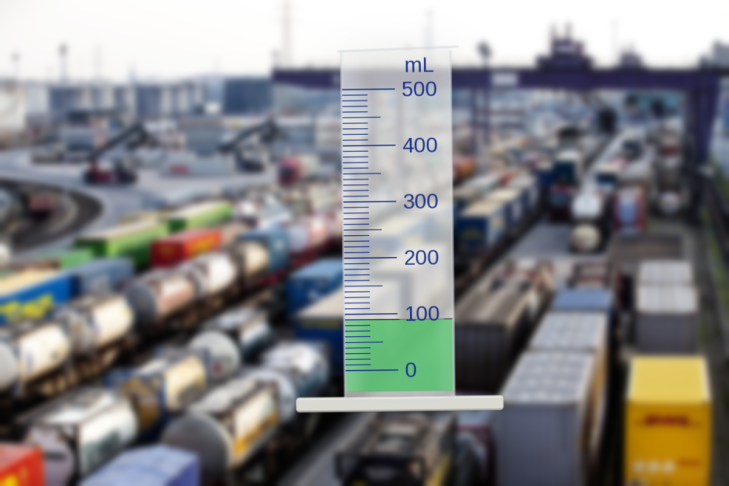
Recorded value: 90; mL
